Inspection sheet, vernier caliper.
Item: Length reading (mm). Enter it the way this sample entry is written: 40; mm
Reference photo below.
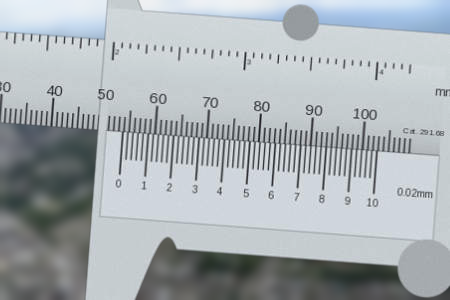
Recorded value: 53.8; mm
